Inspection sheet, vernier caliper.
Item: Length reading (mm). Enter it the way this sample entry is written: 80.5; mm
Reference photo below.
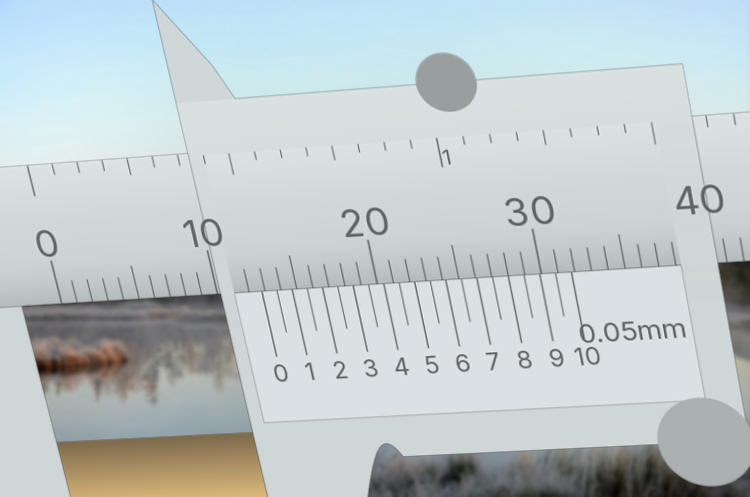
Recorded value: 12.8; mm
